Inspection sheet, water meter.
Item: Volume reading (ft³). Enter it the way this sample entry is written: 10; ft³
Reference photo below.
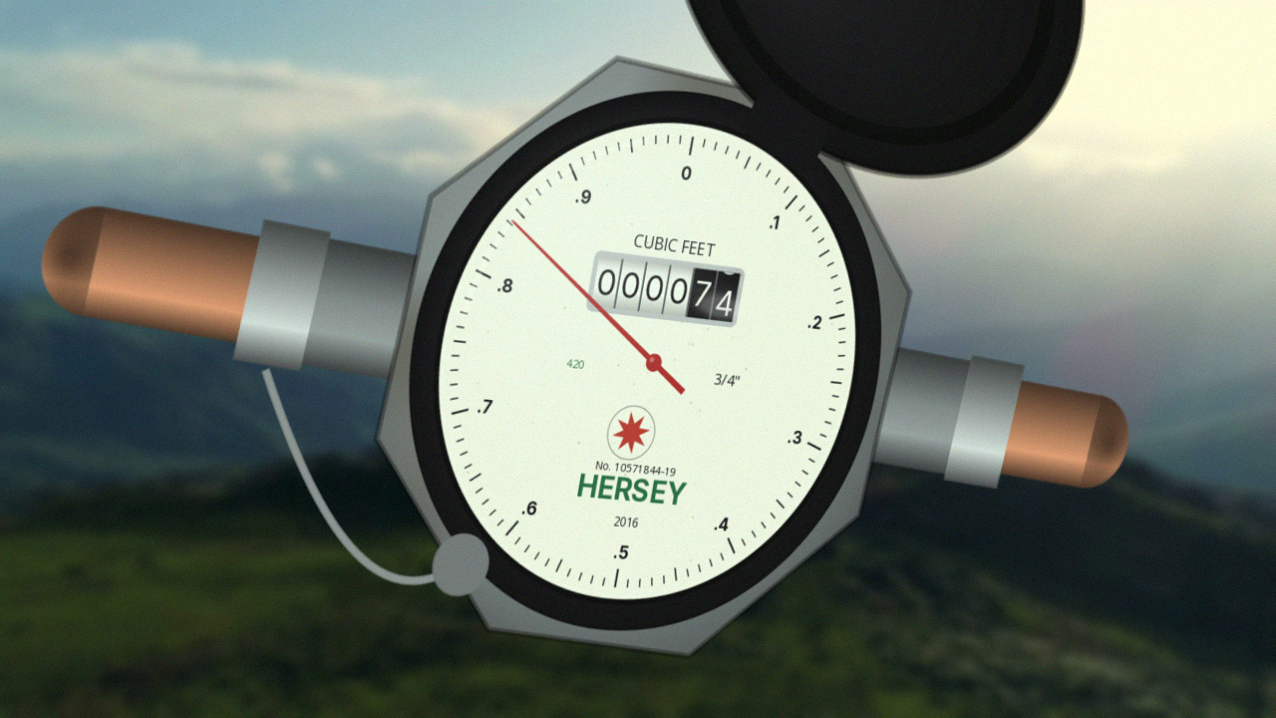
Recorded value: 73.84; ft³
